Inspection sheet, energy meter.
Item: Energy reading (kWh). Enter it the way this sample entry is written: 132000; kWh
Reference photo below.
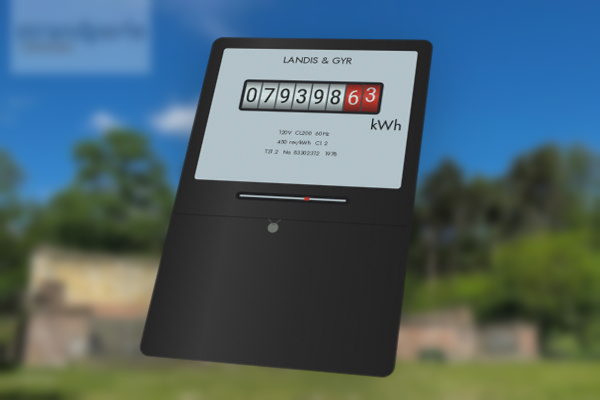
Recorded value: 79398.63; kWh
